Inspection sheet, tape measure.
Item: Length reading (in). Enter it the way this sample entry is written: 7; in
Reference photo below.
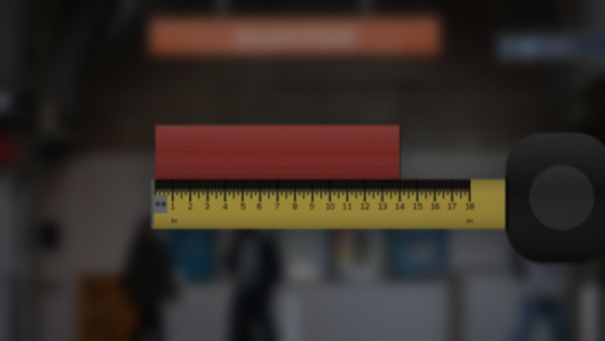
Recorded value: 14; in
